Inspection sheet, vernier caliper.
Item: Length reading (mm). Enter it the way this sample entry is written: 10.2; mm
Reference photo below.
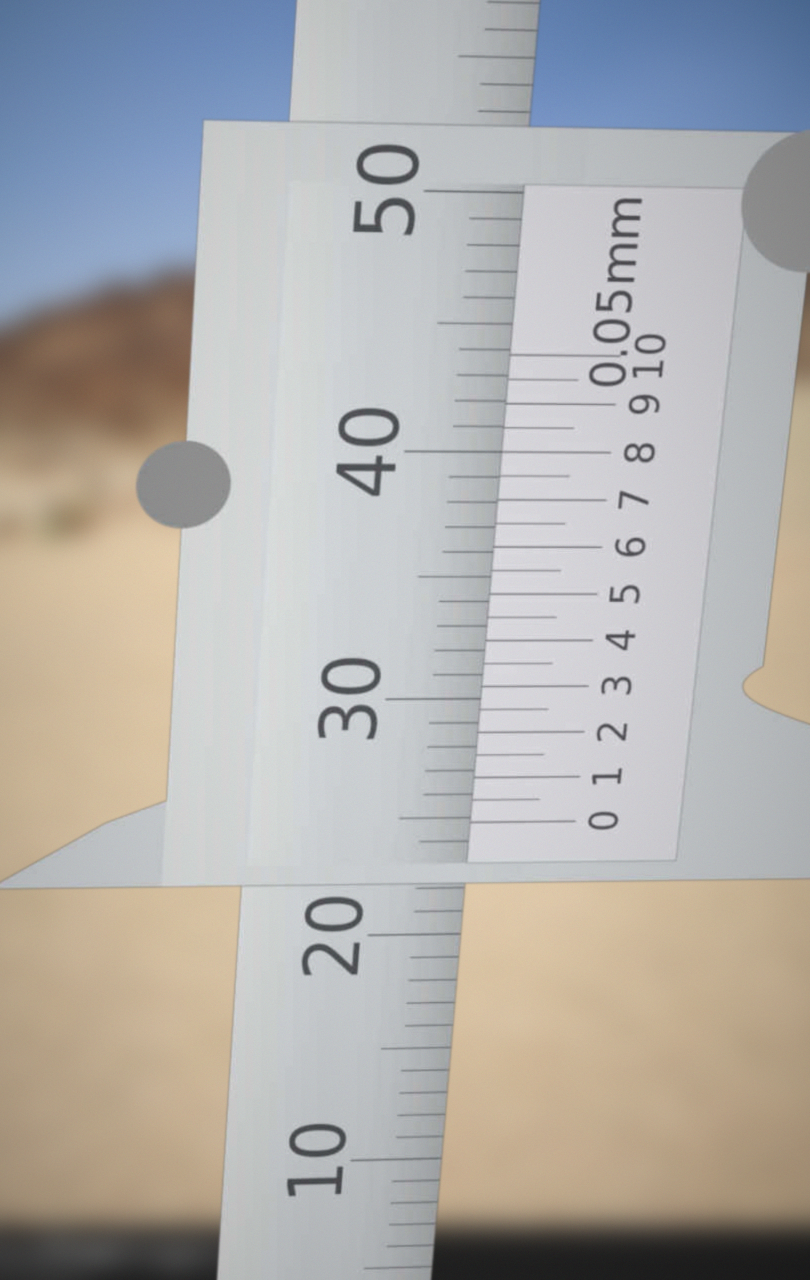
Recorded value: 24.8; mm
